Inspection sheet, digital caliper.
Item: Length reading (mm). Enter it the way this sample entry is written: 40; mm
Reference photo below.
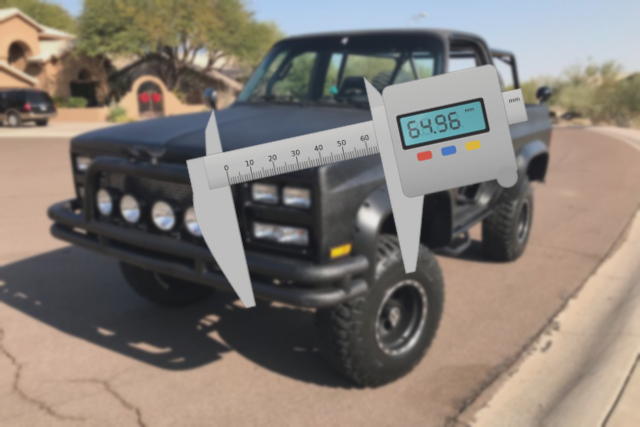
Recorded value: 64.96; mm
